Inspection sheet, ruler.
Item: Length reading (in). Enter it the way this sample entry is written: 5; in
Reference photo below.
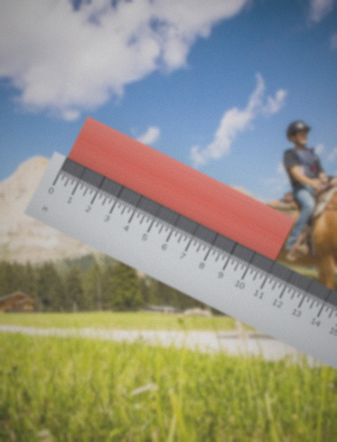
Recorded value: 11; in
